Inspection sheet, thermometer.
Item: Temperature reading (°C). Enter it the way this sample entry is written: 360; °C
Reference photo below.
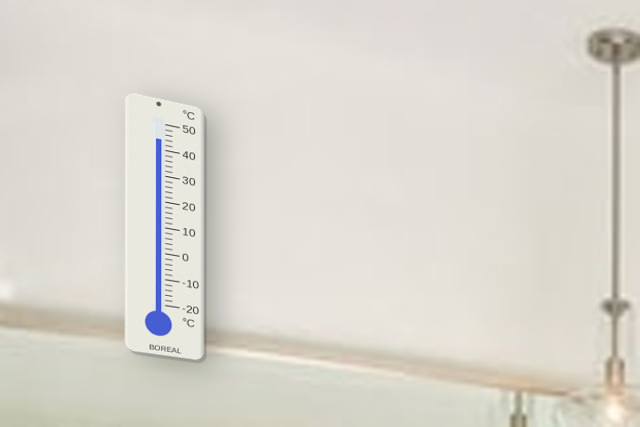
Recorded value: 44; °C
